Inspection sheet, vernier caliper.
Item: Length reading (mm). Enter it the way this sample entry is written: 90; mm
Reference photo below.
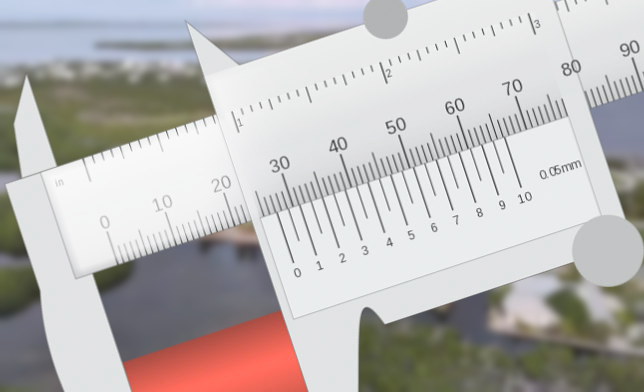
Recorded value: 27.2; mm
